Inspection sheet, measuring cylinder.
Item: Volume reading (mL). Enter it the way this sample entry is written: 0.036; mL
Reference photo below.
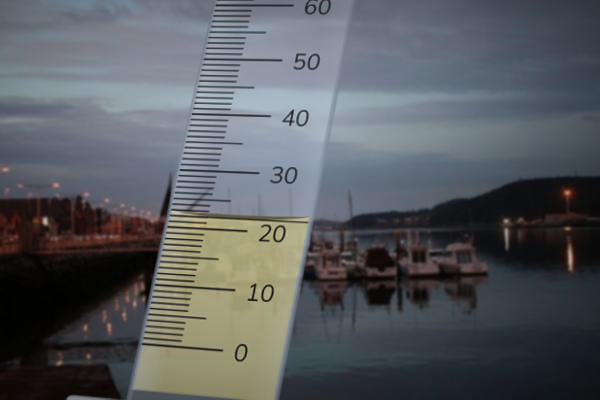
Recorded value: 22; mL
